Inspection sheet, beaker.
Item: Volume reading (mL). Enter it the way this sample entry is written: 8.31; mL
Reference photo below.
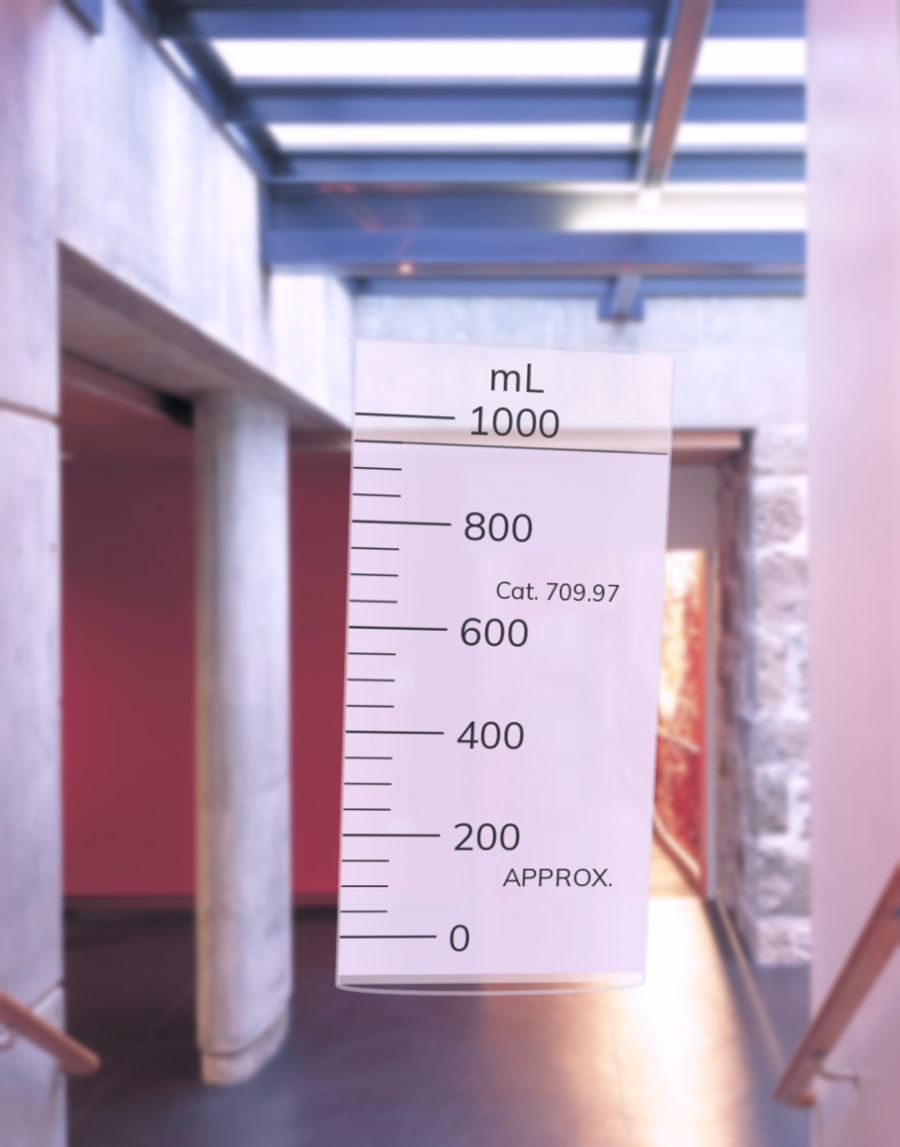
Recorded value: 950; mL
